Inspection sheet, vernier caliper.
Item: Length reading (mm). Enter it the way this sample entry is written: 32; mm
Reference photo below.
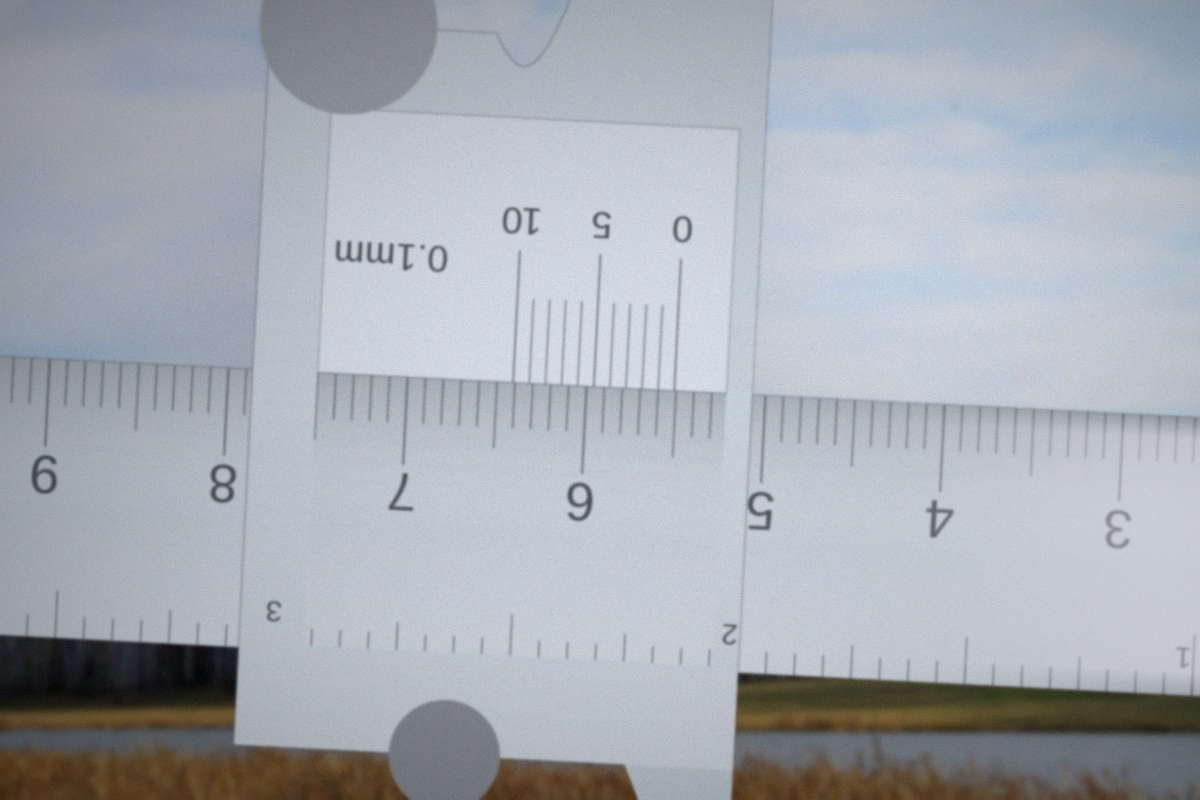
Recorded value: 55.1; mm
